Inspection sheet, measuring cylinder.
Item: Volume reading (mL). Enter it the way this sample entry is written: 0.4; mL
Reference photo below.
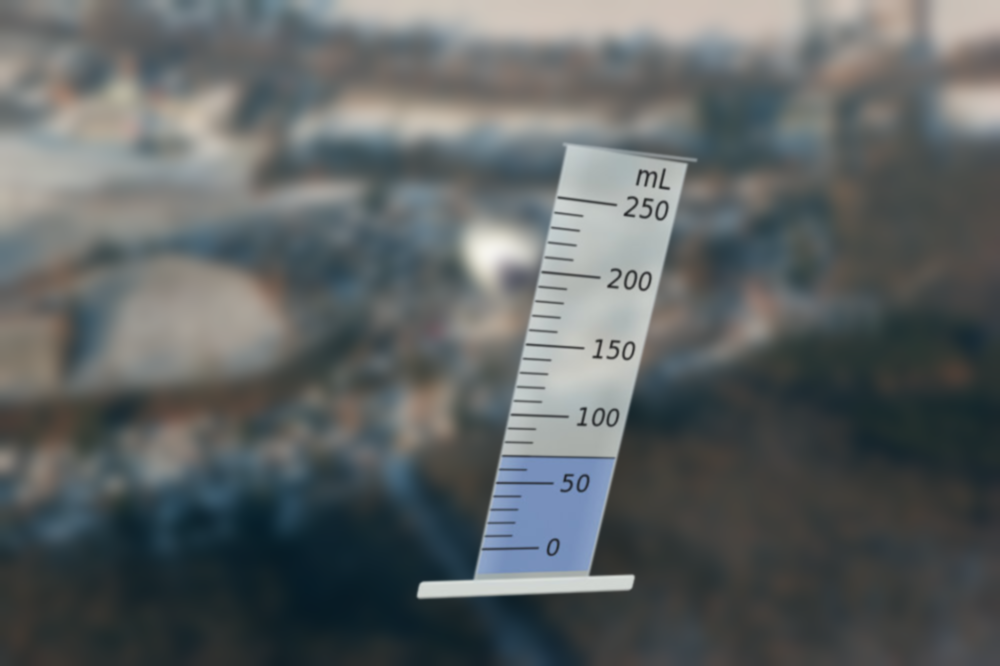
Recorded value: 70; mL
